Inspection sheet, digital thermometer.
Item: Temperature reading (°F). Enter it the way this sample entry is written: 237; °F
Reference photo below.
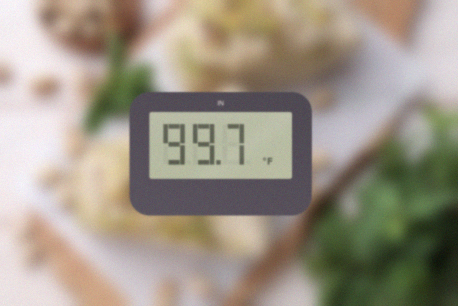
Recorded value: 99.7; °F
